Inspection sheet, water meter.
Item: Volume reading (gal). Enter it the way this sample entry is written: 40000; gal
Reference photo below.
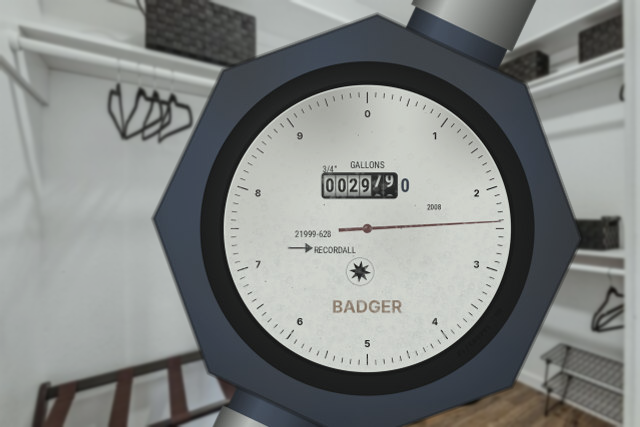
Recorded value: 29792.4; gal
